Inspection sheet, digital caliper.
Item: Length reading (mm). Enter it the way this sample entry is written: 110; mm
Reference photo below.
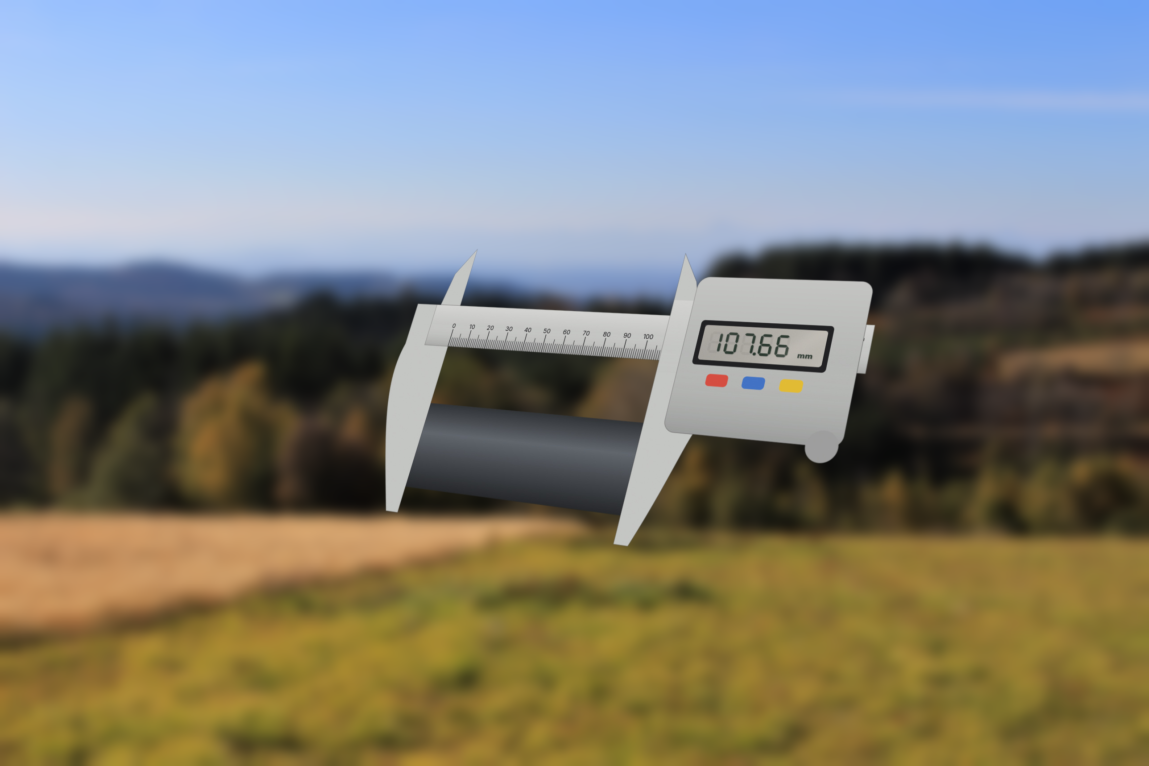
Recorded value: 107.66; mm
